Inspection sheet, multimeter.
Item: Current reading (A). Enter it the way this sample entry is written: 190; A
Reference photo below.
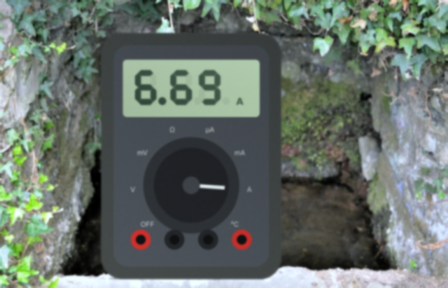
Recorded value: 6.69; A
